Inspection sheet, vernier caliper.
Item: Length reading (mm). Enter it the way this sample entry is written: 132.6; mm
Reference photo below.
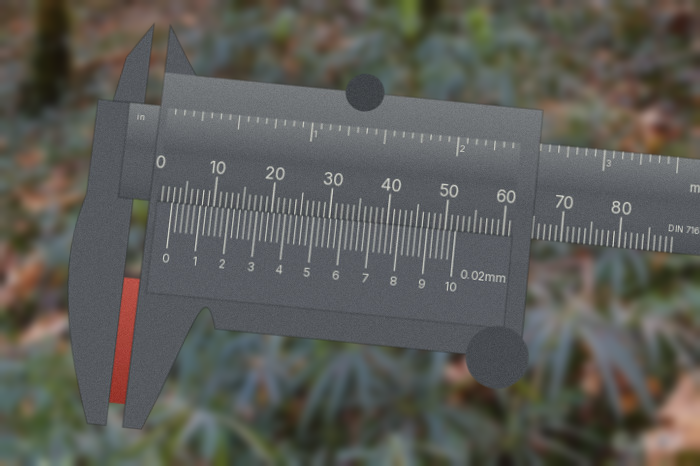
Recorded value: 2.8; mm
